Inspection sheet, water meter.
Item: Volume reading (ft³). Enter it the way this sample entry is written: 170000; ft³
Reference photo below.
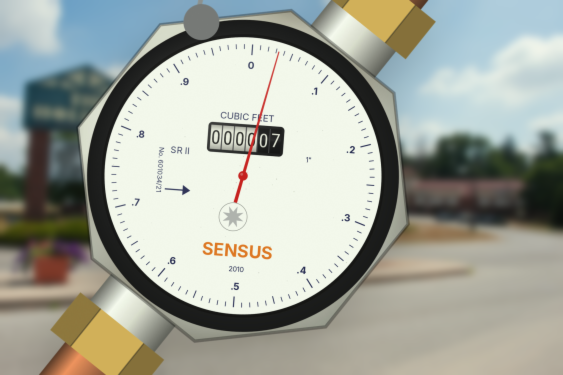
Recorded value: 7.03; ft³
